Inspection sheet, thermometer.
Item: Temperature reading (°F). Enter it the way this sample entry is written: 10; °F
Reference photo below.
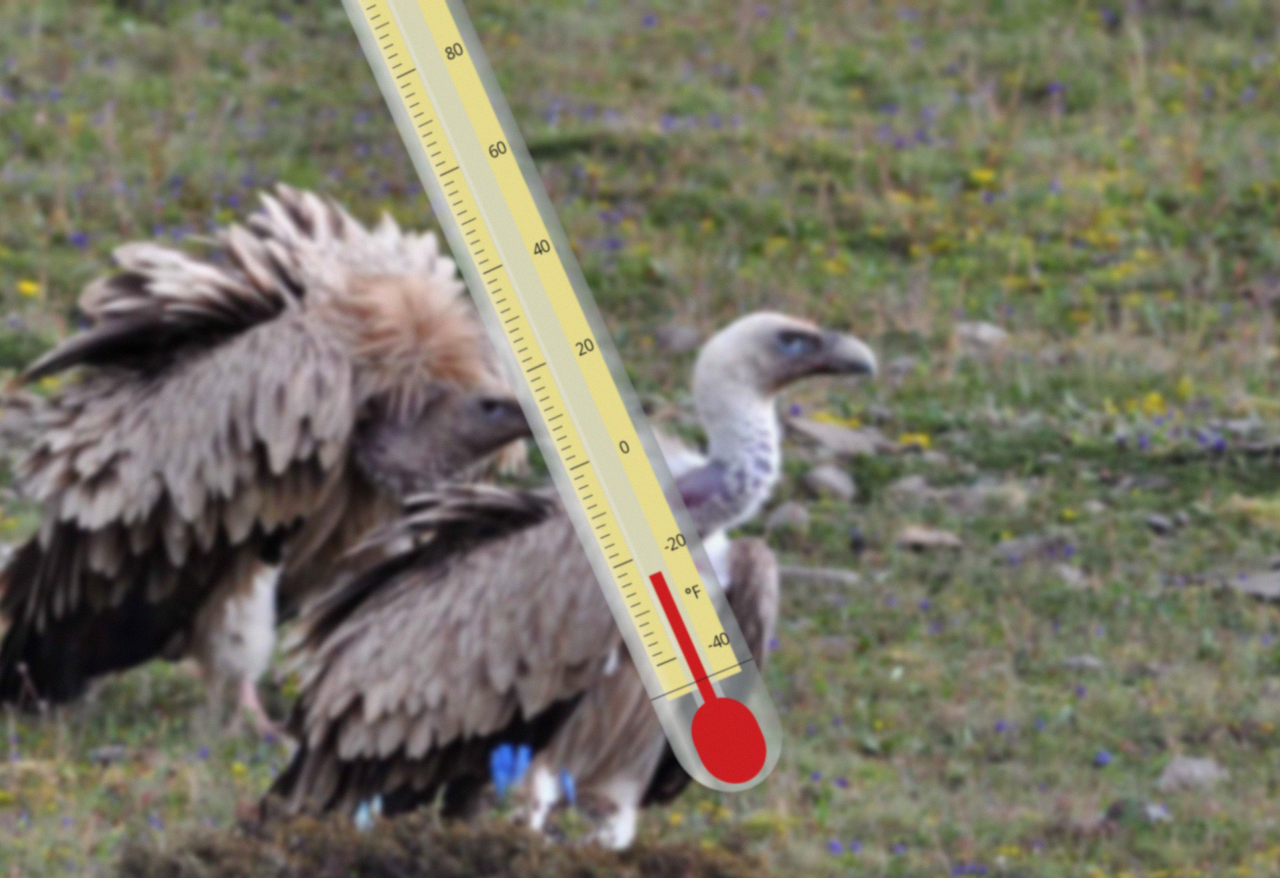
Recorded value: -24; °F
